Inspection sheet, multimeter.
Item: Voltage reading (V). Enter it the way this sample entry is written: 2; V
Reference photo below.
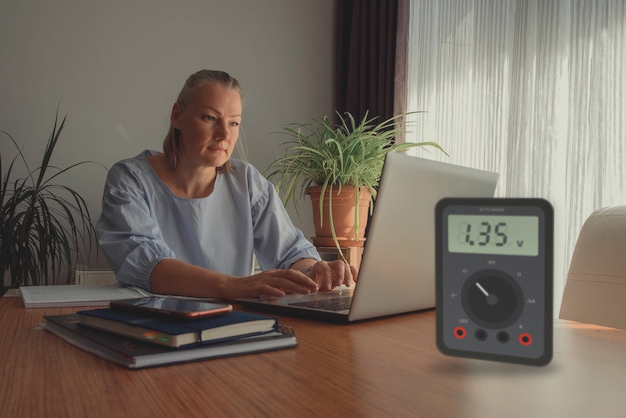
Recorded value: 1.35; V
